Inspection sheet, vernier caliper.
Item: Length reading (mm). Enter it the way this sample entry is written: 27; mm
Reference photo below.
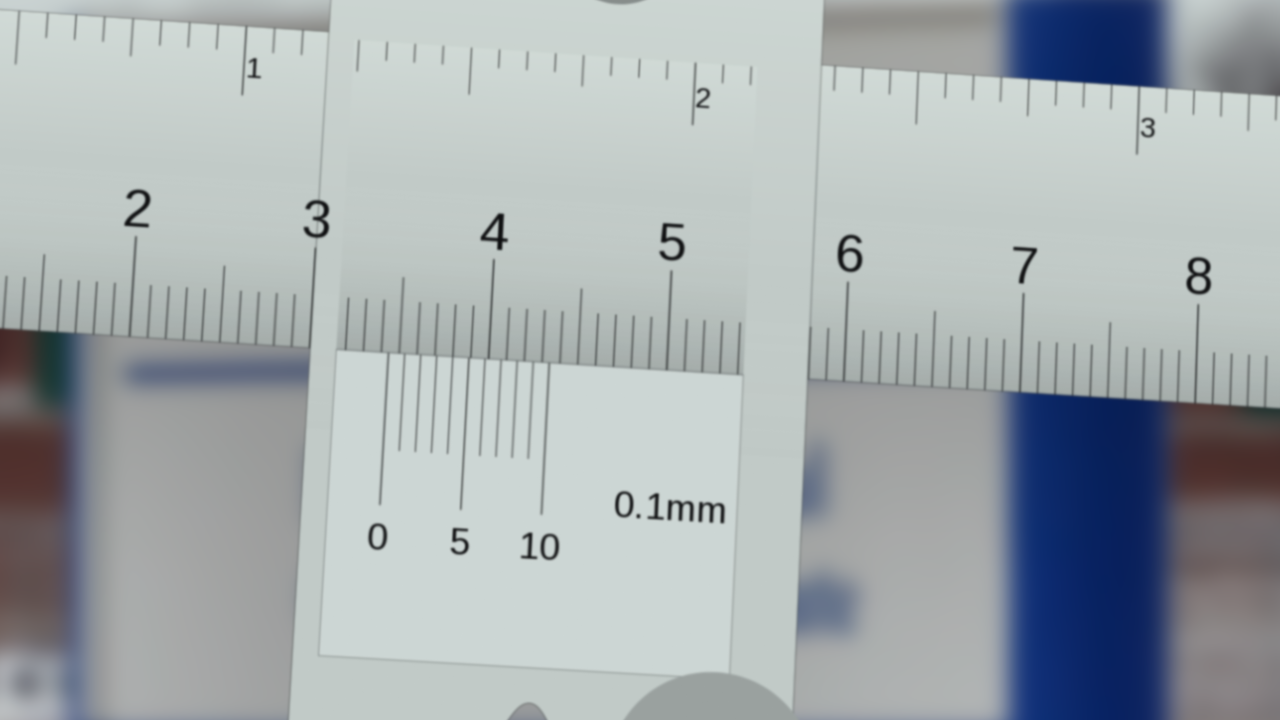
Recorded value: 34.4; mm
